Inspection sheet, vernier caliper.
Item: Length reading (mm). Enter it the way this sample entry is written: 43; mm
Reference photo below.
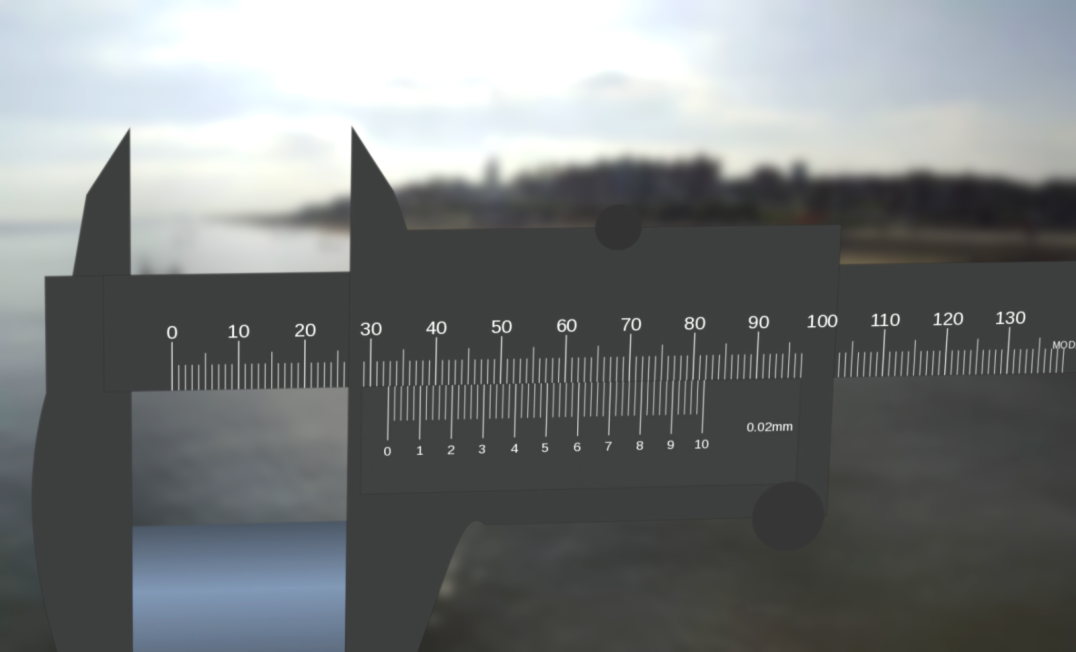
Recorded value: 32.8; mm
